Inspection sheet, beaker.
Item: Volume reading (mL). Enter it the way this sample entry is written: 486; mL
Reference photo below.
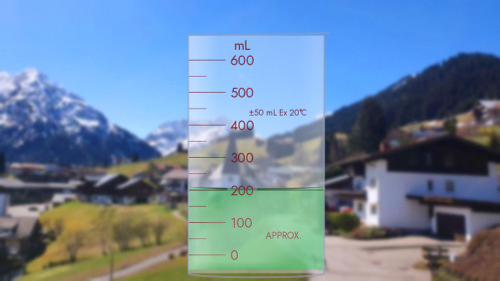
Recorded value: 200; mL
